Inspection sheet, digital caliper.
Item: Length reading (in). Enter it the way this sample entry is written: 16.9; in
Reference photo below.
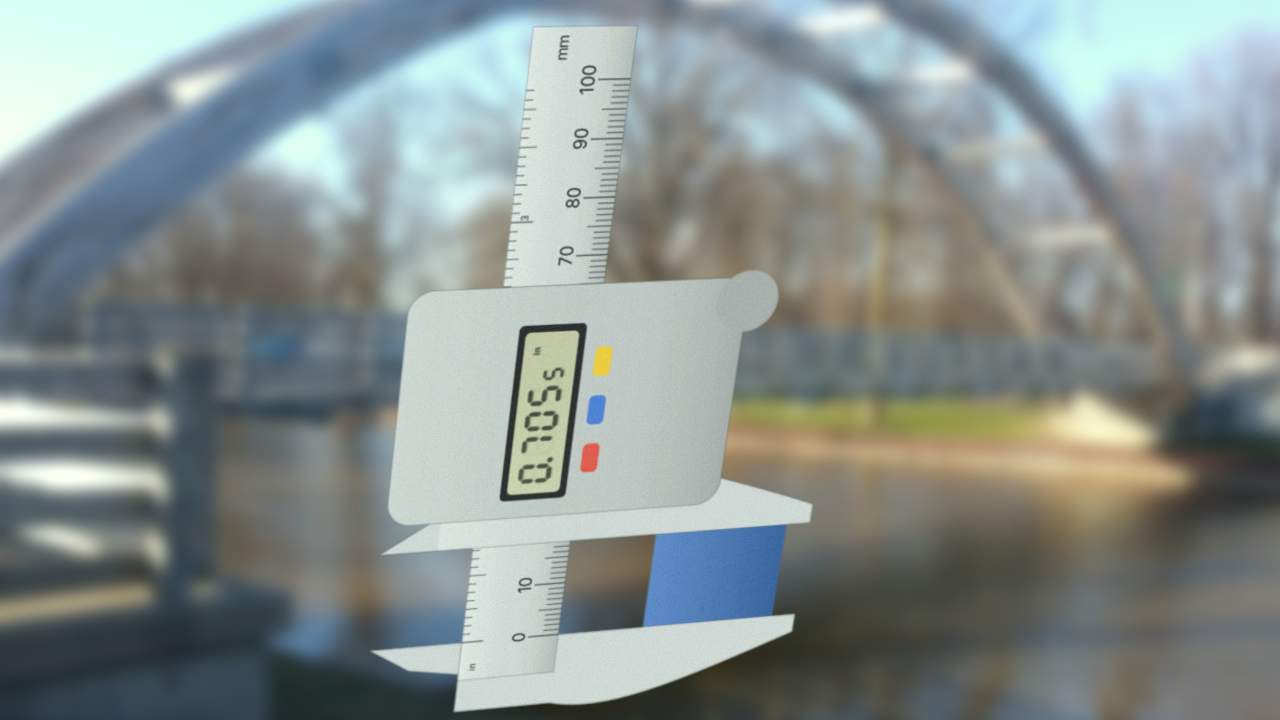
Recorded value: 0.7055; in
